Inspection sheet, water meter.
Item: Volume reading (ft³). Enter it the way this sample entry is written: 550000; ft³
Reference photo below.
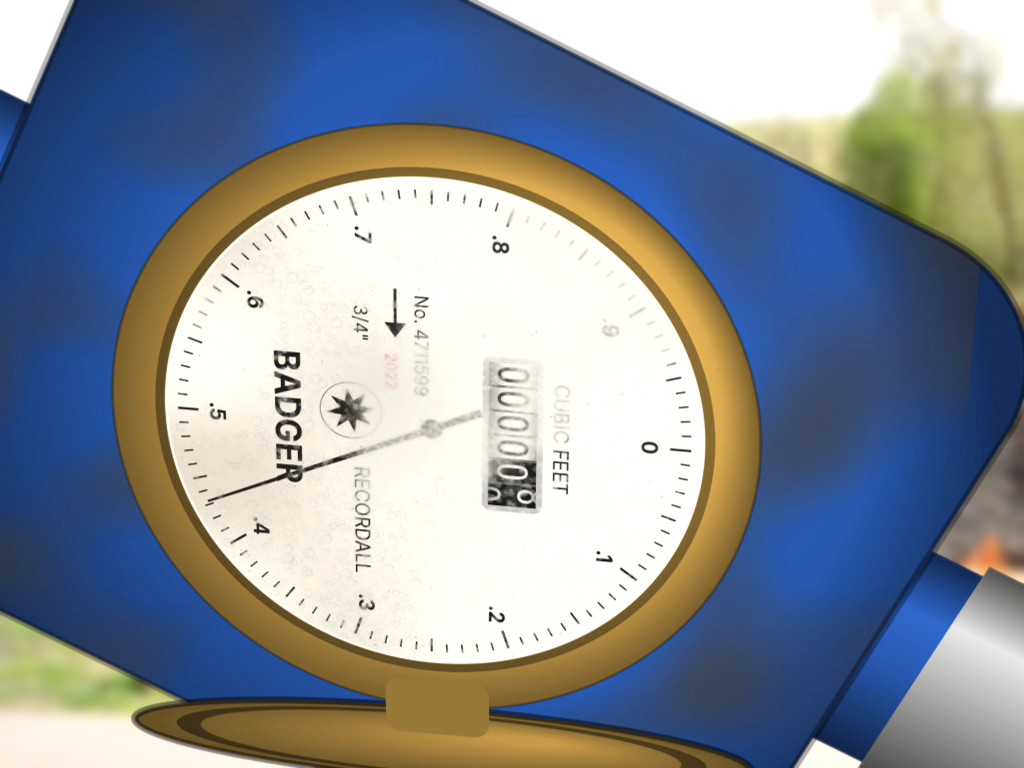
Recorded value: 8.43; ft³
